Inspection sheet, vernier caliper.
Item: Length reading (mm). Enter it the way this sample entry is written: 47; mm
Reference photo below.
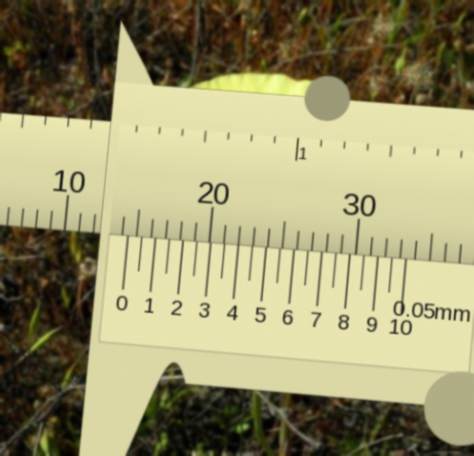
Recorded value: 14.4; mm
